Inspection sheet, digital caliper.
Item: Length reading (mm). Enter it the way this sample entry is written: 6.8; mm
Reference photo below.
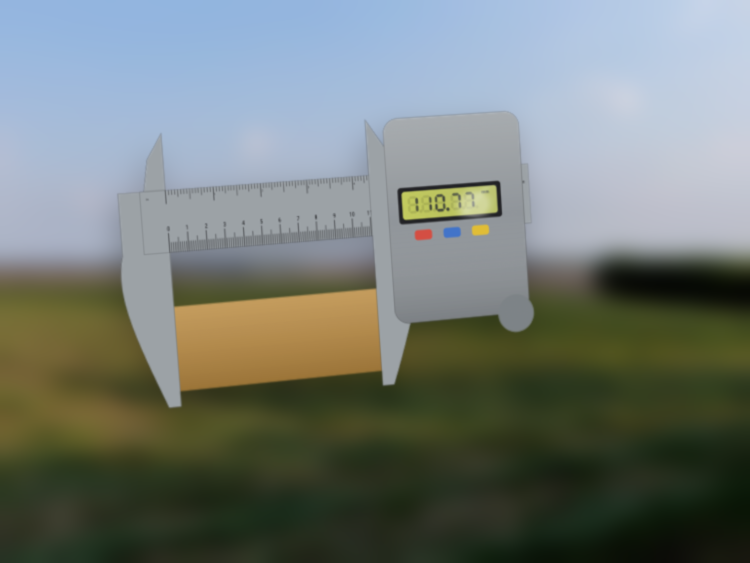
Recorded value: 110.77; mm
